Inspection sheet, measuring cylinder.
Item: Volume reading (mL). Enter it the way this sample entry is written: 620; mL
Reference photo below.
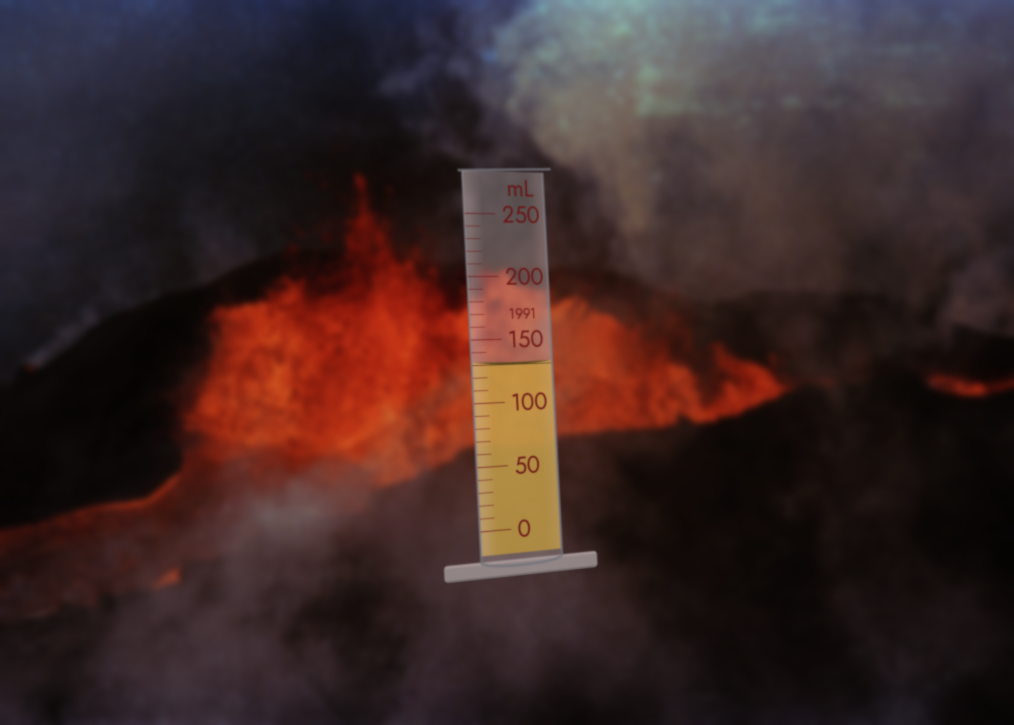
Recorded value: 130; mL
